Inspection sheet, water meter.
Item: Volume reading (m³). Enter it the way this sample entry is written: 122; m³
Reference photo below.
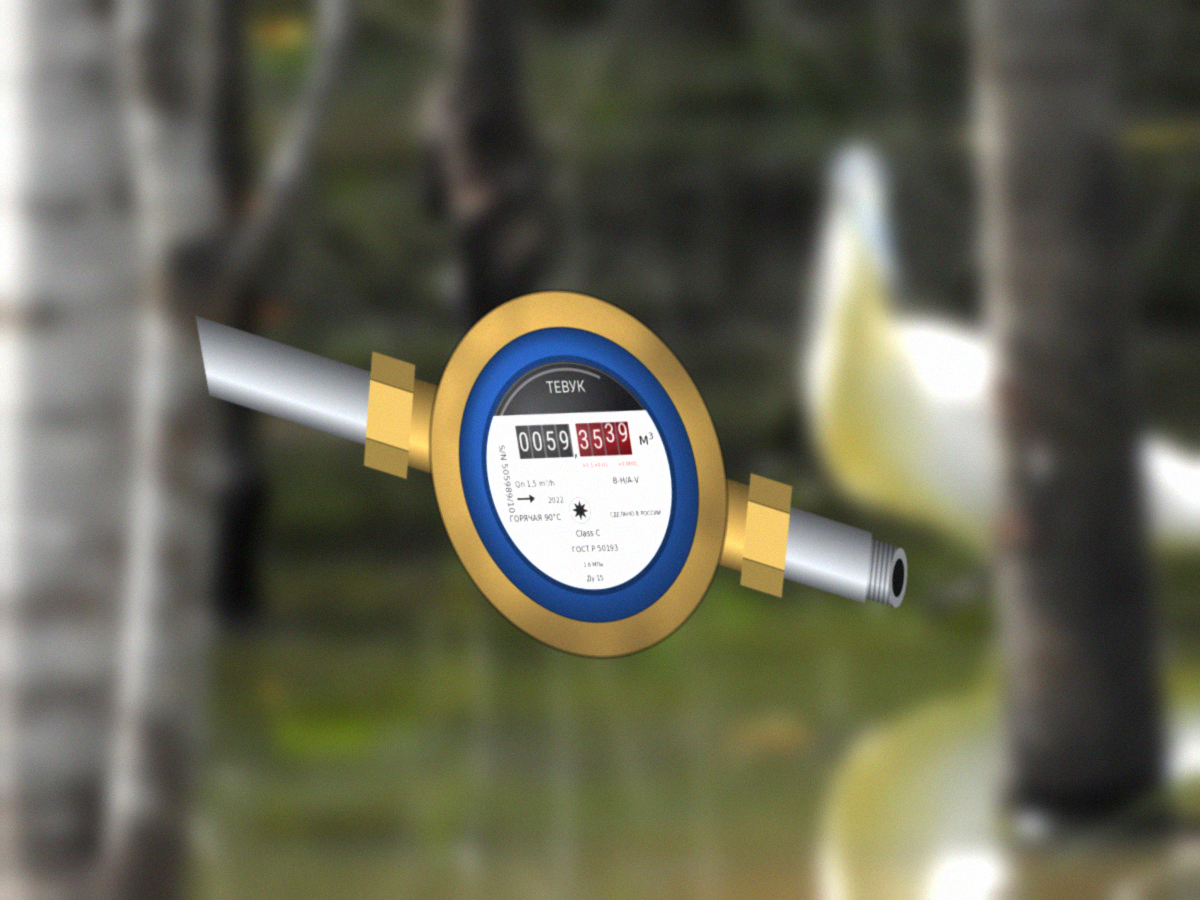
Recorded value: 59.3539; m³
